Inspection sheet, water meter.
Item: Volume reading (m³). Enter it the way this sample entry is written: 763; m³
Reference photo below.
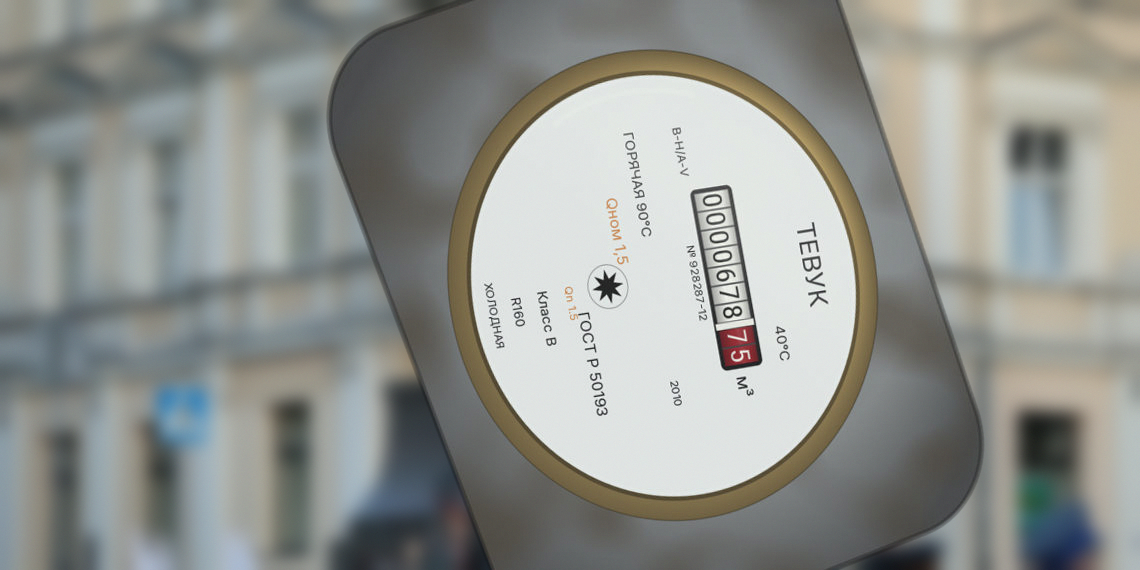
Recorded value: 678.75; m³
